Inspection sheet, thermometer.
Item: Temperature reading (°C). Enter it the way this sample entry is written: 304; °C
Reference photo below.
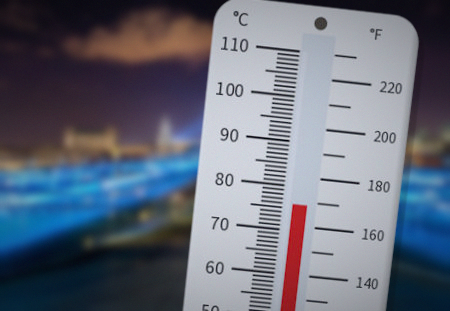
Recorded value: 76; °C
